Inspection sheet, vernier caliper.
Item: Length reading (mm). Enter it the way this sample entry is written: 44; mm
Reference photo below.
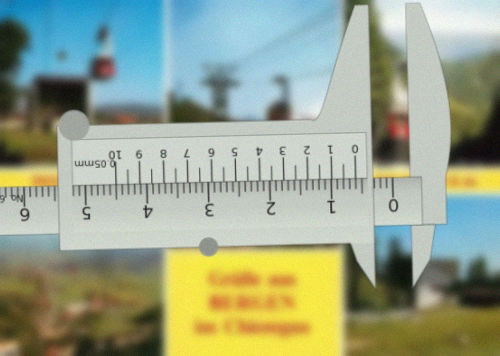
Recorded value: 6.0; mm
